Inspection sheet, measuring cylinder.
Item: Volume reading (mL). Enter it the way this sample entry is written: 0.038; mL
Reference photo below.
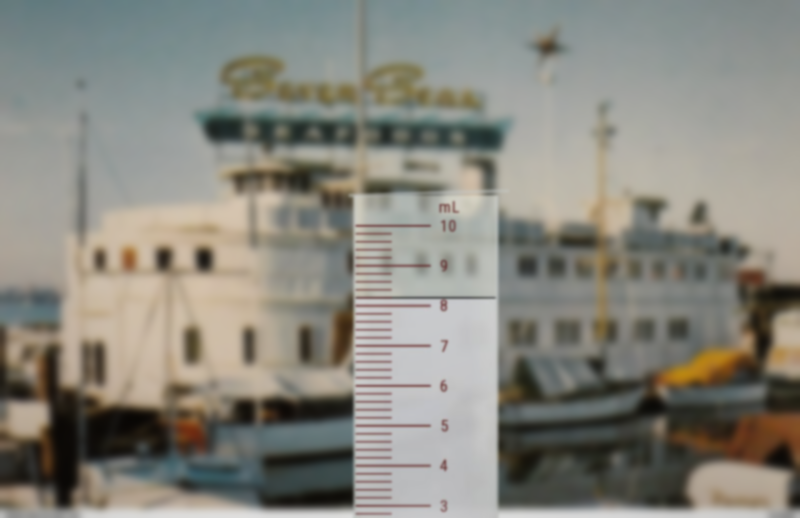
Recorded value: 8.2; mL
